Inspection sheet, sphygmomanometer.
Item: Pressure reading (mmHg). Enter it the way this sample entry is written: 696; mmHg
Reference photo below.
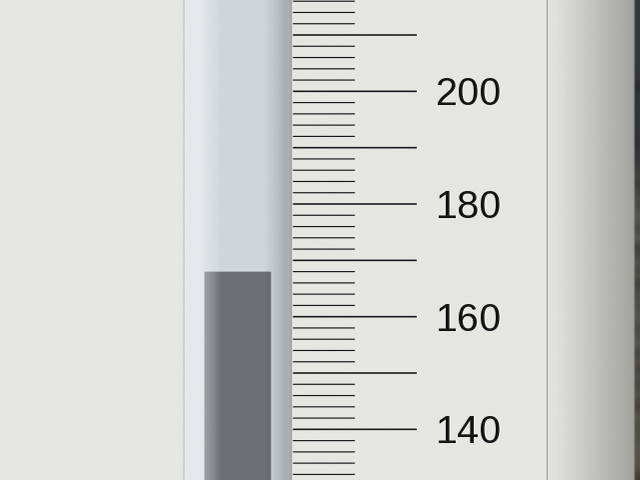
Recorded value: 168; mmHg
